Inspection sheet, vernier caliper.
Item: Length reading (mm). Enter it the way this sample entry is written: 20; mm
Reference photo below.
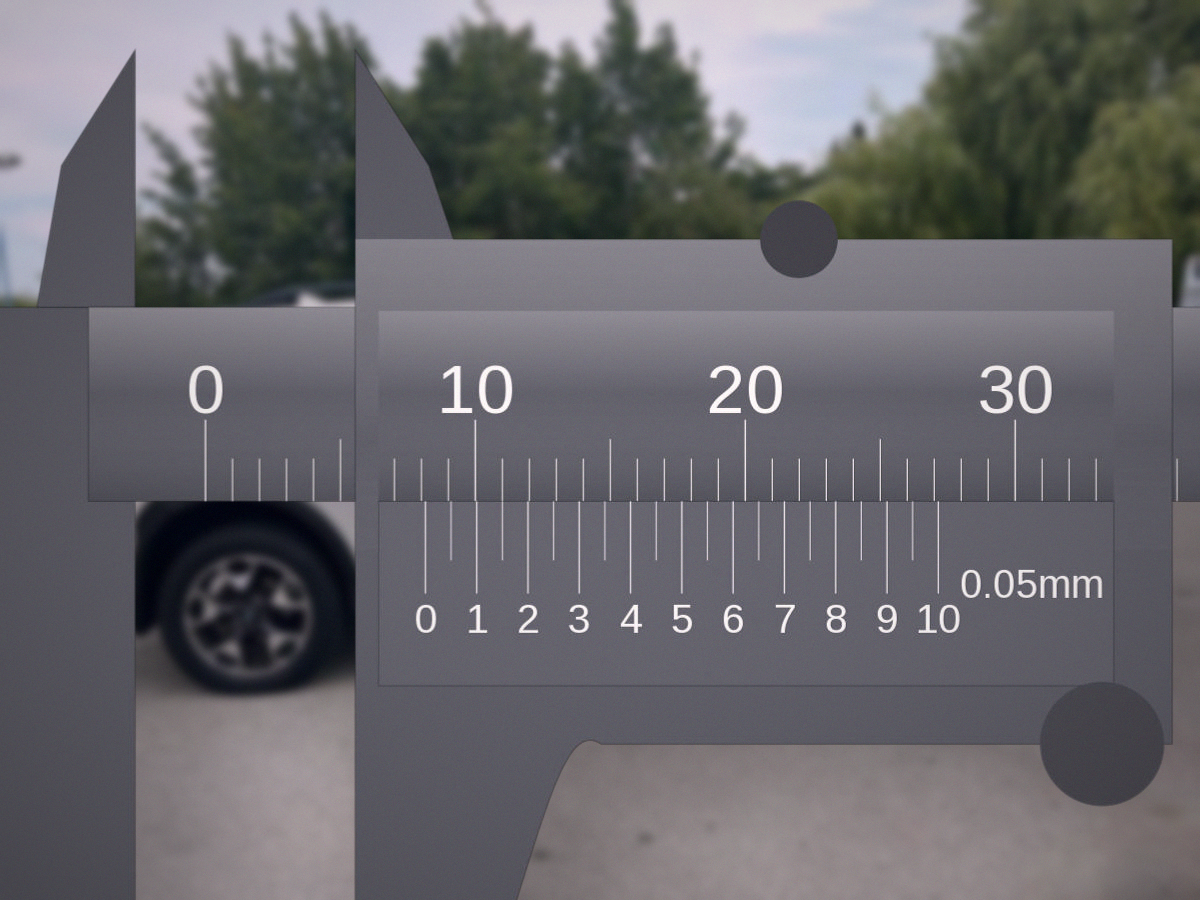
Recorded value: 8.15; mm
